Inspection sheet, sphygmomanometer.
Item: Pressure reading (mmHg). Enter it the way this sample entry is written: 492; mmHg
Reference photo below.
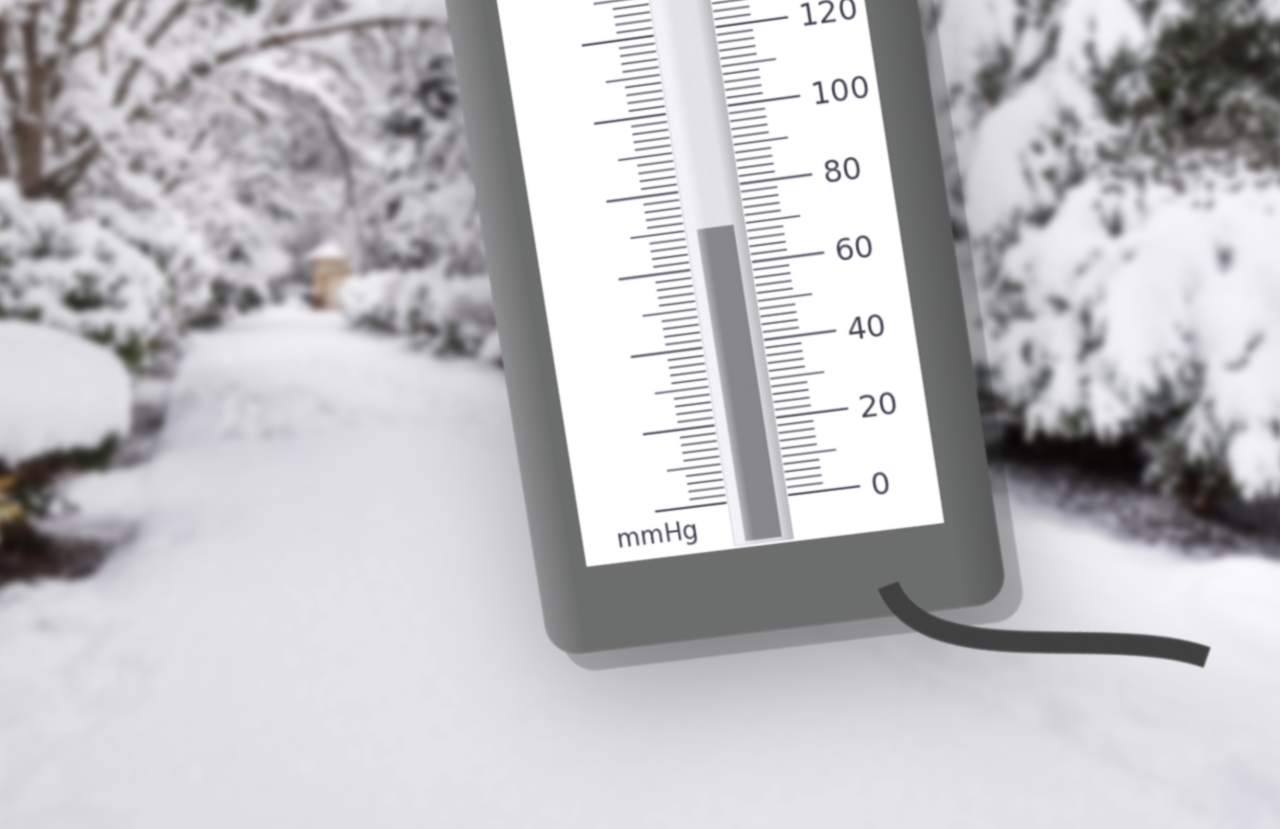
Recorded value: 70; mmHg
